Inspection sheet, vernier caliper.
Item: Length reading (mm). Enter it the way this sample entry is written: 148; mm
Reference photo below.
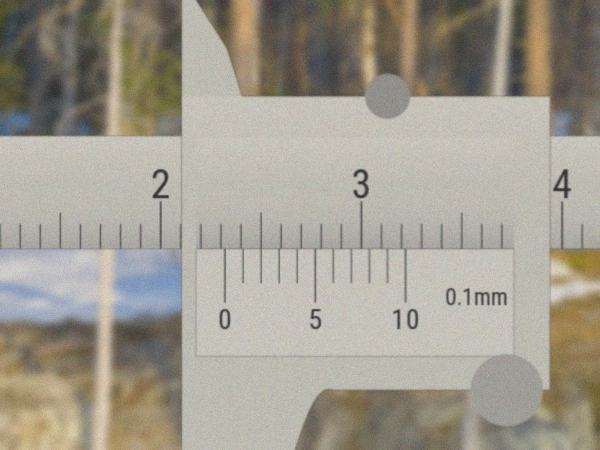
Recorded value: 23.2; mm
